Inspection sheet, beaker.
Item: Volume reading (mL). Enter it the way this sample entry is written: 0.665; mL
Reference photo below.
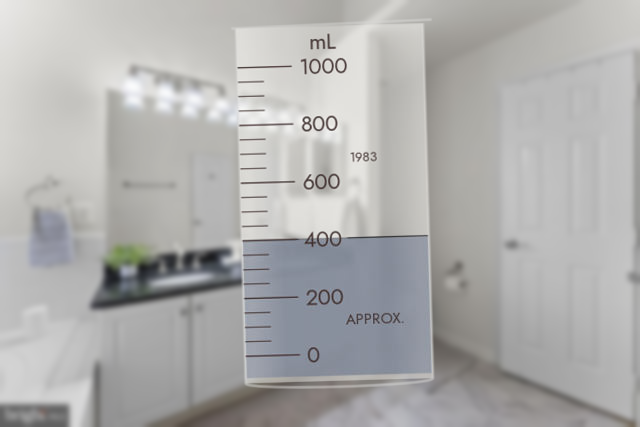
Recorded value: 400; mL
